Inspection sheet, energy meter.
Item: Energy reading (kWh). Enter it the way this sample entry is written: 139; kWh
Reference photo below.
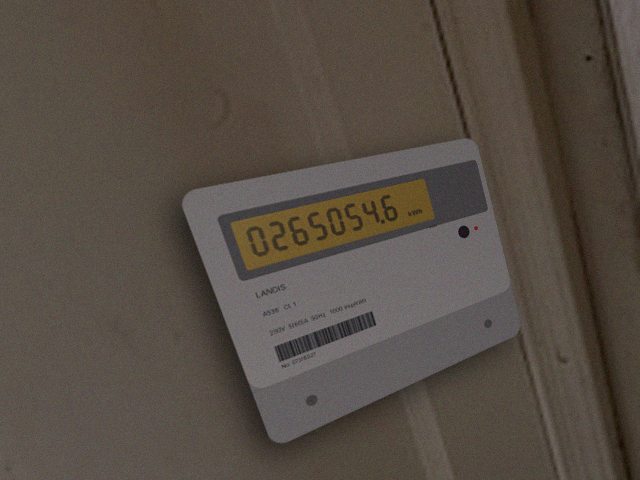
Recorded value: 265054.6; kWh
